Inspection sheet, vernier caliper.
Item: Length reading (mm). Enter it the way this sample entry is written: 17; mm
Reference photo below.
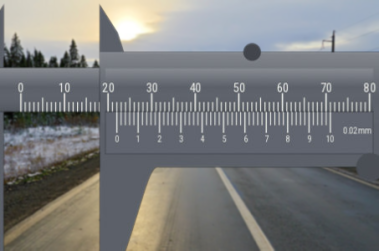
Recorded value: 22.0; mm
